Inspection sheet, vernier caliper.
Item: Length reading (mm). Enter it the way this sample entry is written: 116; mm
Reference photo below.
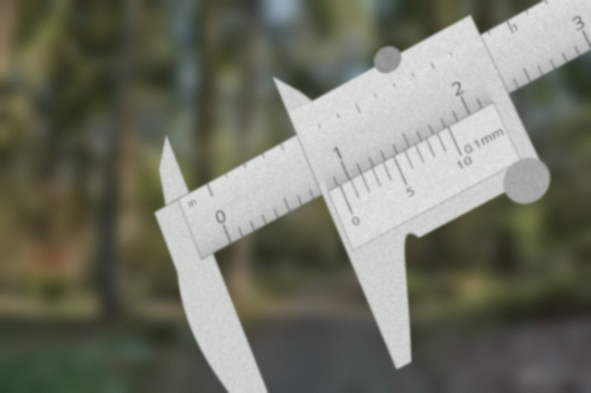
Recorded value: 9.2; mm
